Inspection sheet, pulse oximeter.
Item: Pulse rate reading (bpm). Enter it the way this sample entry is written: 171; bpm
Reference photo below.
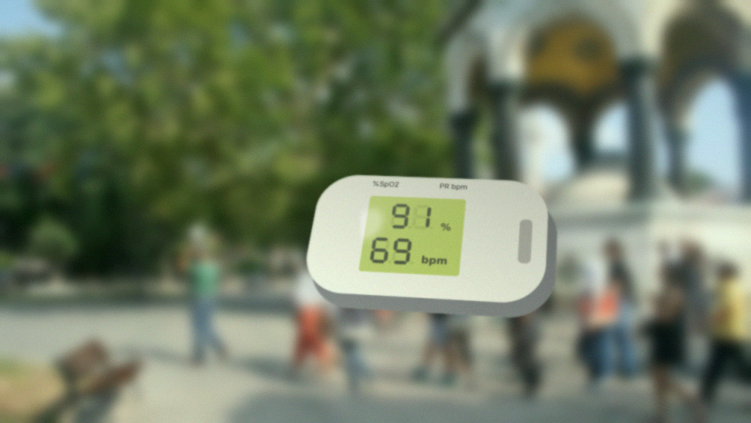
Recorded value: 69; bpm
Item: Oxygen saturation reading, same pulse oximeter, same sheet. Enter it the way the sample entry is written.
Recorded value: 91; %
